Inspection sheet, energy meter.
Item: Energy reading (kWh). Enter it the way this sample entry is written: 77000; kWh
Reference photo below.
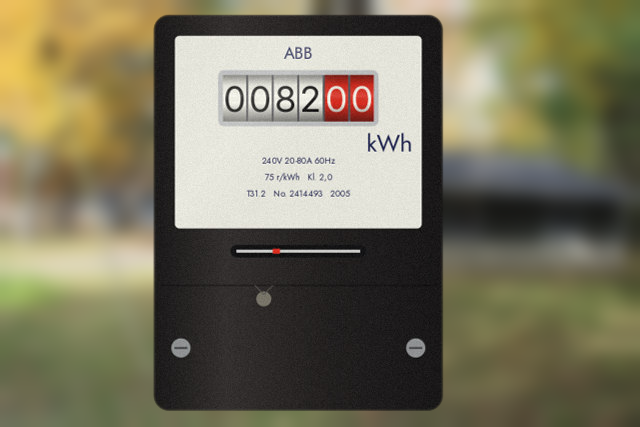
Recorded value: 82.00; kWh
